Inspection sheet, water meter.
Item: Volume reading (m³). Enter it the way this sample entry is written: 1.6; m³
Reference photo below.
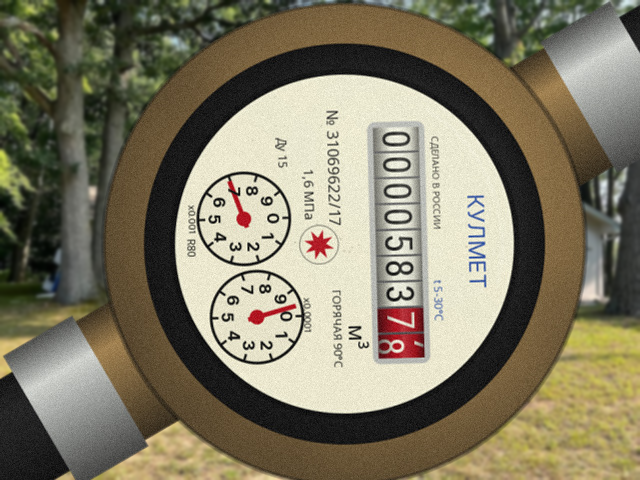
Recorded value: 583.7769; m³
